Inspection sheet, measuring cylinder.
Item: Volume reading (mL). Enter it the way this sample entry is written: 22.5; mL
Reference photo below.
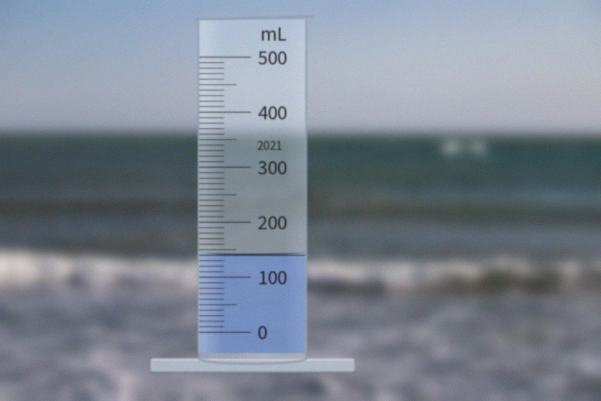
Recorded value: 140; mL
